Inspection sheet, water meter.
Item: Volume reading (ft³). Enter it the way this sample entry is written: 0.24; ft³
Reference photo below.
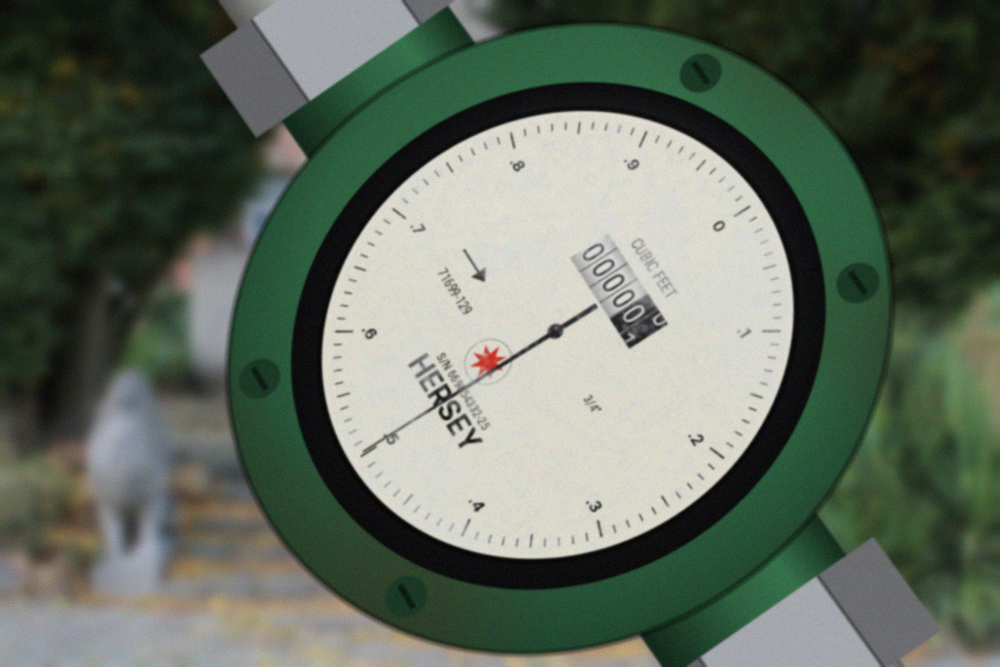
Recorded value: 0.50; ft³
